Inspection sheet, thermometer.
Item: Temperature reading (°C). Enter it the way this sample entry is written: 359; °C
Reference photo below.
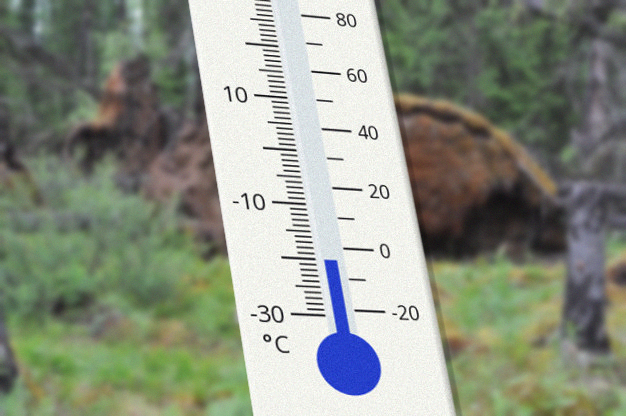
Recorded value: -20; °C
